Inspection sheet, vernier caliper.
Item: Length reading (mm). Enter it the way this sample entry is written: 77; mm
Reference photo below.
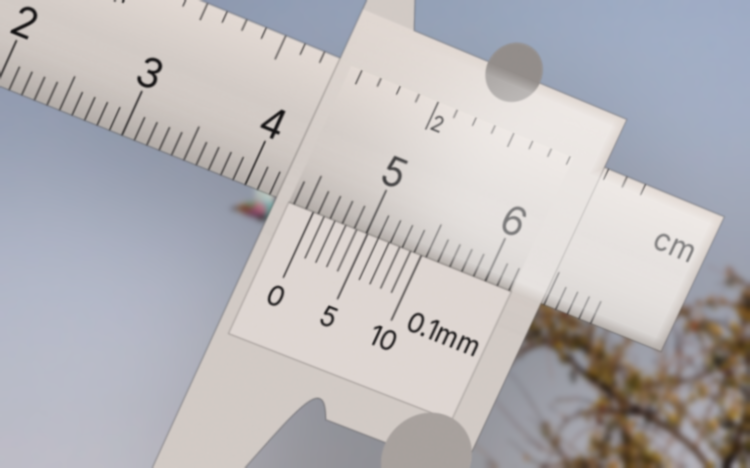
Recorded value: 45.6; mm
